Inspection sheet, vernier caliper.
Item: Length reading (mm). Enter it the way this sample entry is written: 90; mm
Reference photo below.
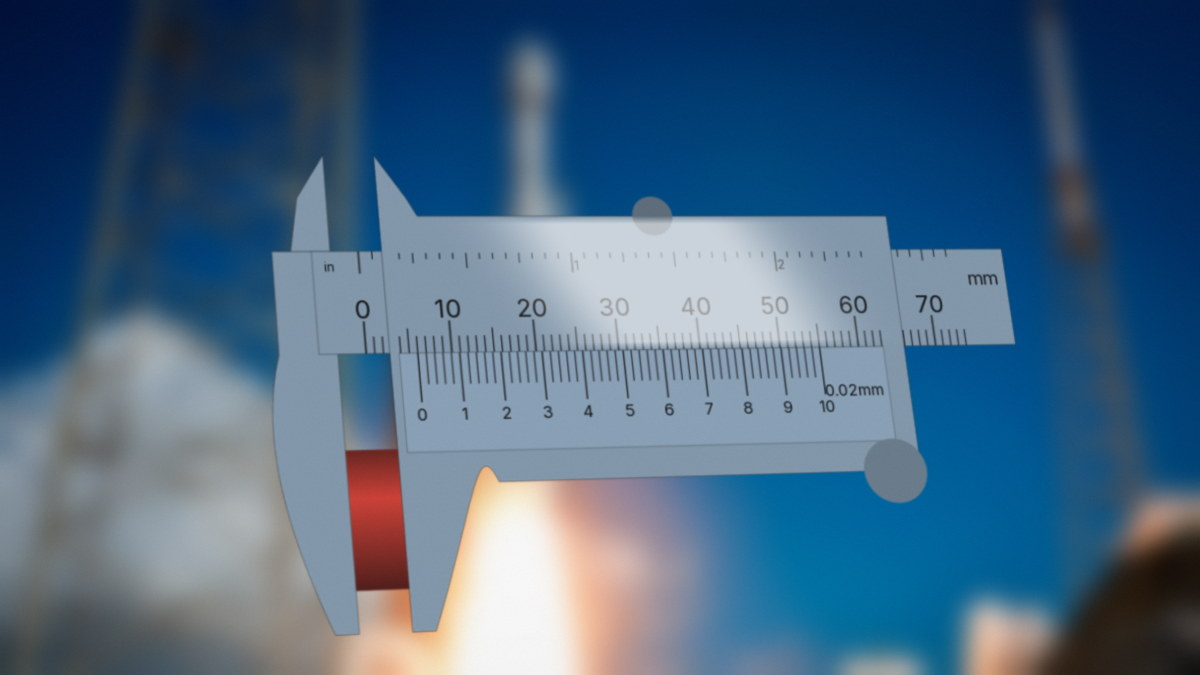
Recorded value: 6.0; mm
